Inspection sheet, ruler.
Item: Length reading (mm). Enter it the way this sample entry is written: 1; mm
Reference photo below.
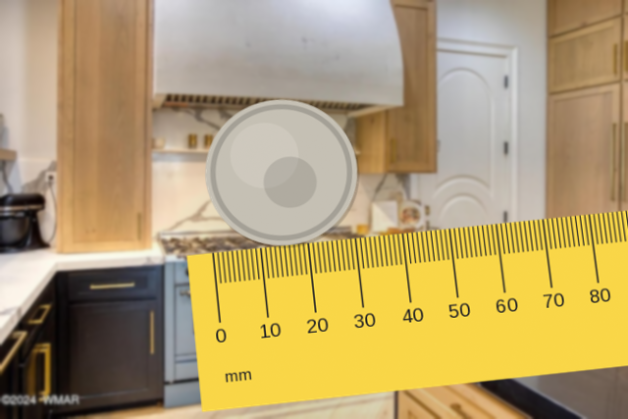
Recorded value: 32; mm
